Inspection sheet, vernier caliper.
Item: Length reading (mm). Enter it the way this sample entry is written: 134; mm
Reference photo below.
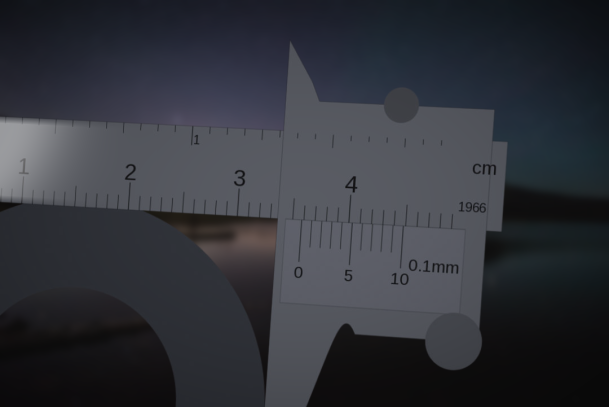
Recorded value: 35.8; mm
